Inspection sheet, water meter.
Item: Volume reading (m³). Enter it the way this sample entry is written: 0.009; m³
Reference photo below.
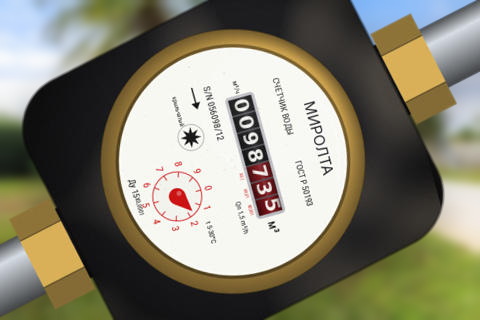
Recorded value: 98.7351; m³
